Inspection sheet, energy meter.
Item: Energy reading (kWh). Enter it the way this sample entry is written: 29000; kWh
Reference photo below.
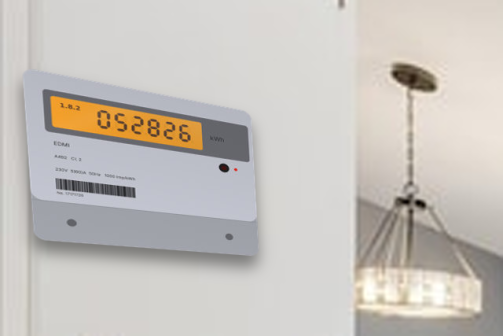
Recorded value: 52826; kWh
